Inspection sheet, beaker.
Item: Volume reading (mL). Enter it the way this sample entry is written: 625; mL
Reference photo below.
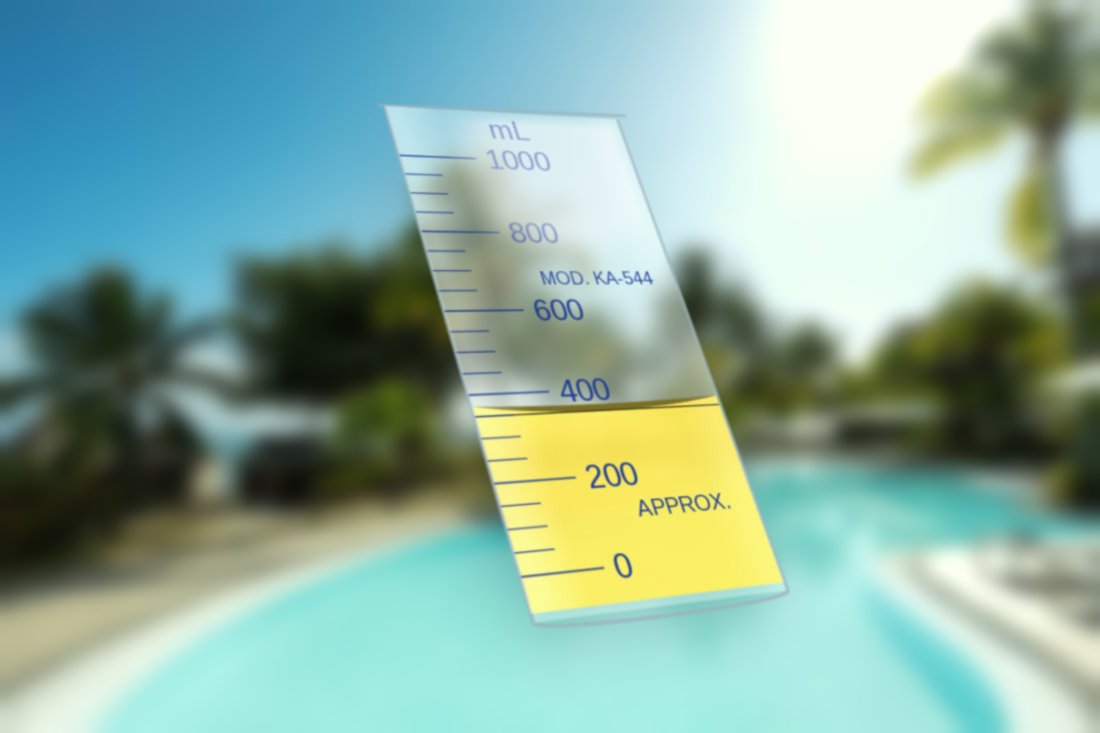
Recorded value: 350; mL
